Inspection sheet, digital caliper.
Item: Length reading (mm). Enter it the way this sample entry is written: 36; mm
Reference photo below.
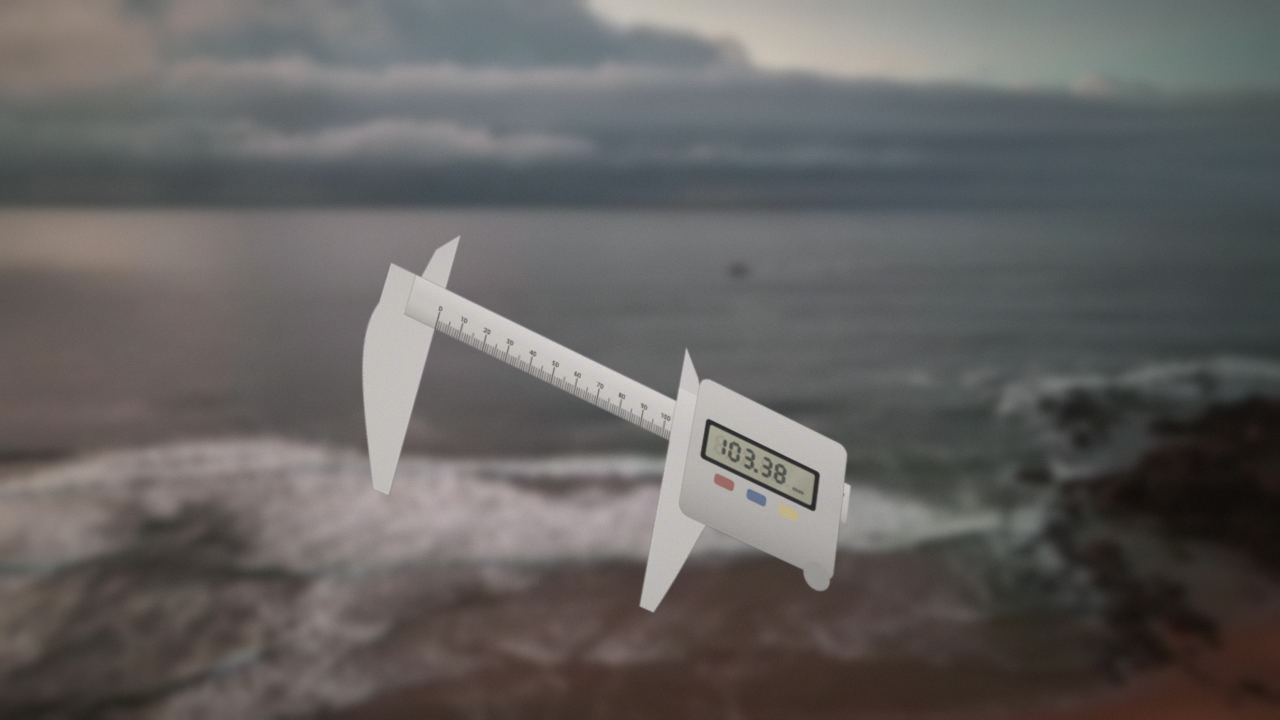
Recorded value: 103.38; mm
